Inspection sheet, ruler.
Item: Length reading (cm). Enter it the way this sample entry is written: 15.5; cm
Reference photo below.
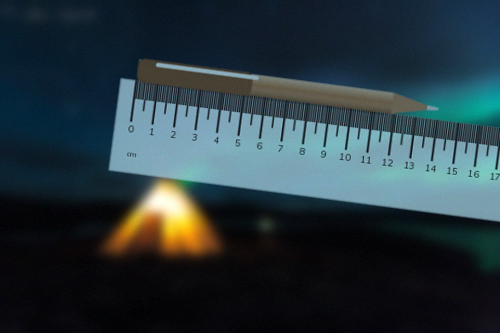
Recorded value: 14; cm
